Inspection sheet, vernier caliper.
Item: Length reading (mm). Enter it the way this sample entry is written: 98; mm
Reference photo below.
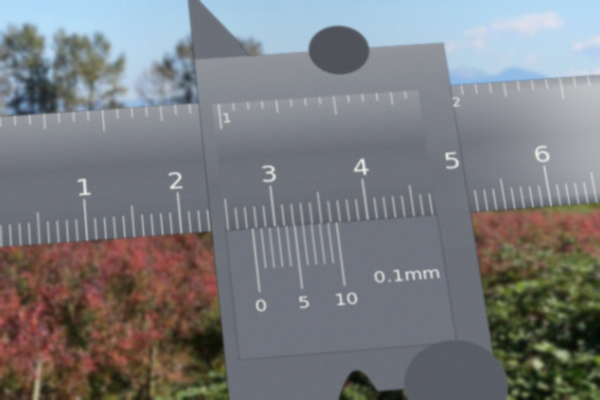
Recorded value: 27.6; mm
